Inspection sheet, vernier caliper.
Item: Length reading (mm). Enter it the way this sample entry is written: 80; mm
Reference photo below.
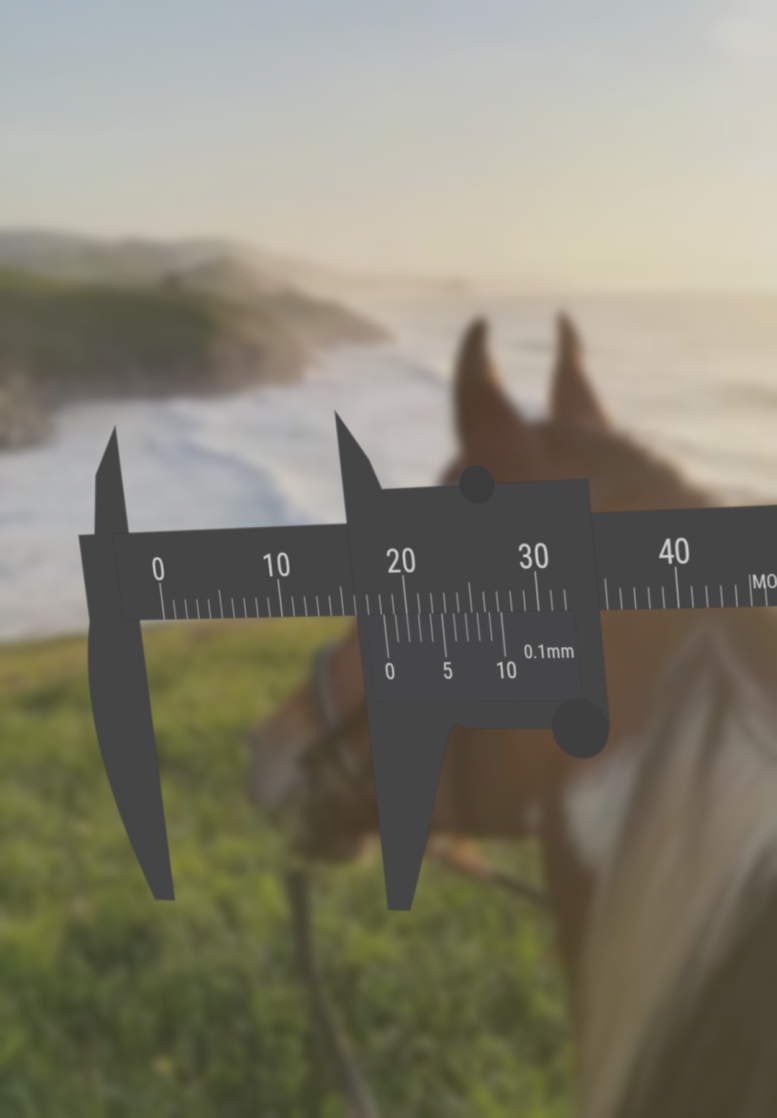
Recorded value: 18.2; mm
